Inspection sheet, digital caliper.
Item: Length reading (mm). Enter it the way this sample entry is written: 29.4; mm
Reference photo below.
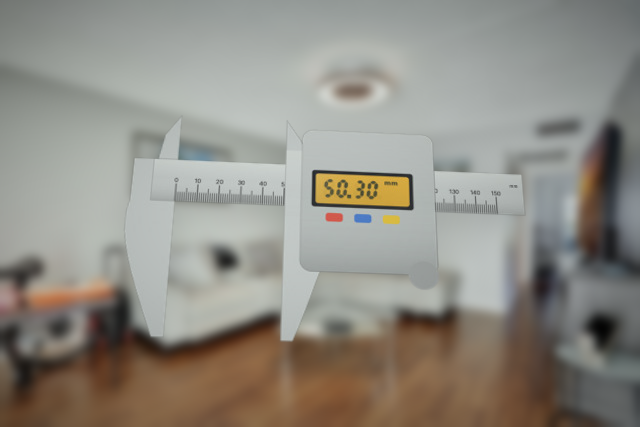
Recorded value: 50.30; mm
